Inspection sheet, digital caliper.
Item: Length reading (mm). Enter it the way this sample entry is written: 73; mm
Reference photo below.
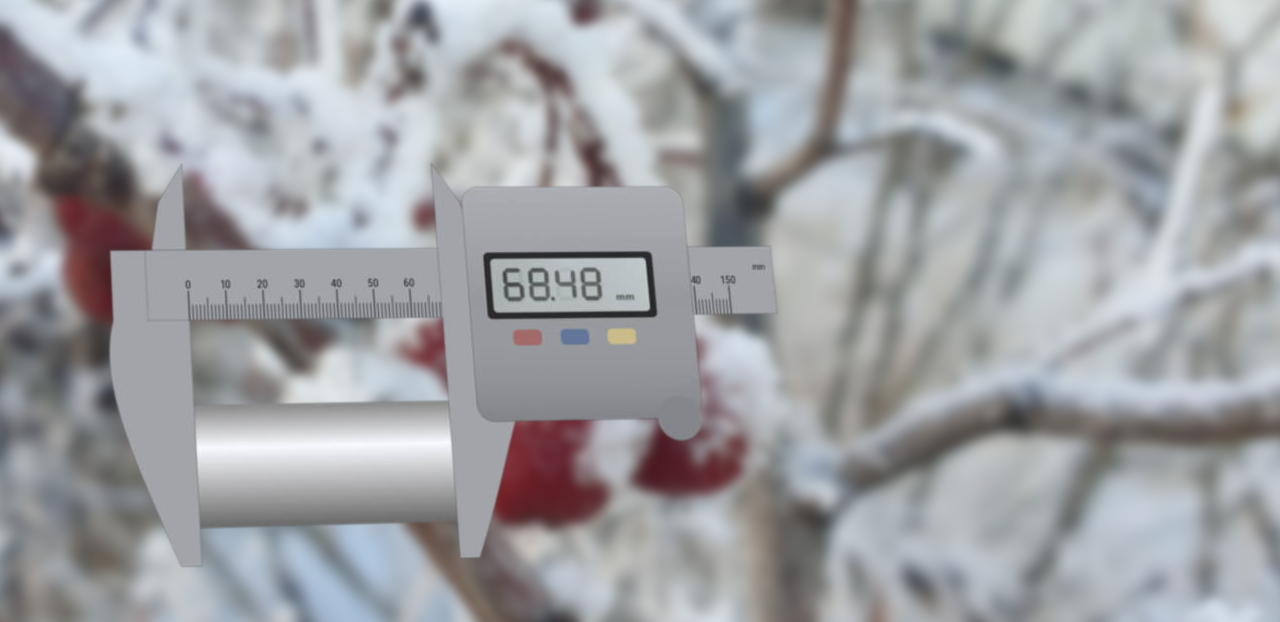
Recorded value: 68.48; mm
